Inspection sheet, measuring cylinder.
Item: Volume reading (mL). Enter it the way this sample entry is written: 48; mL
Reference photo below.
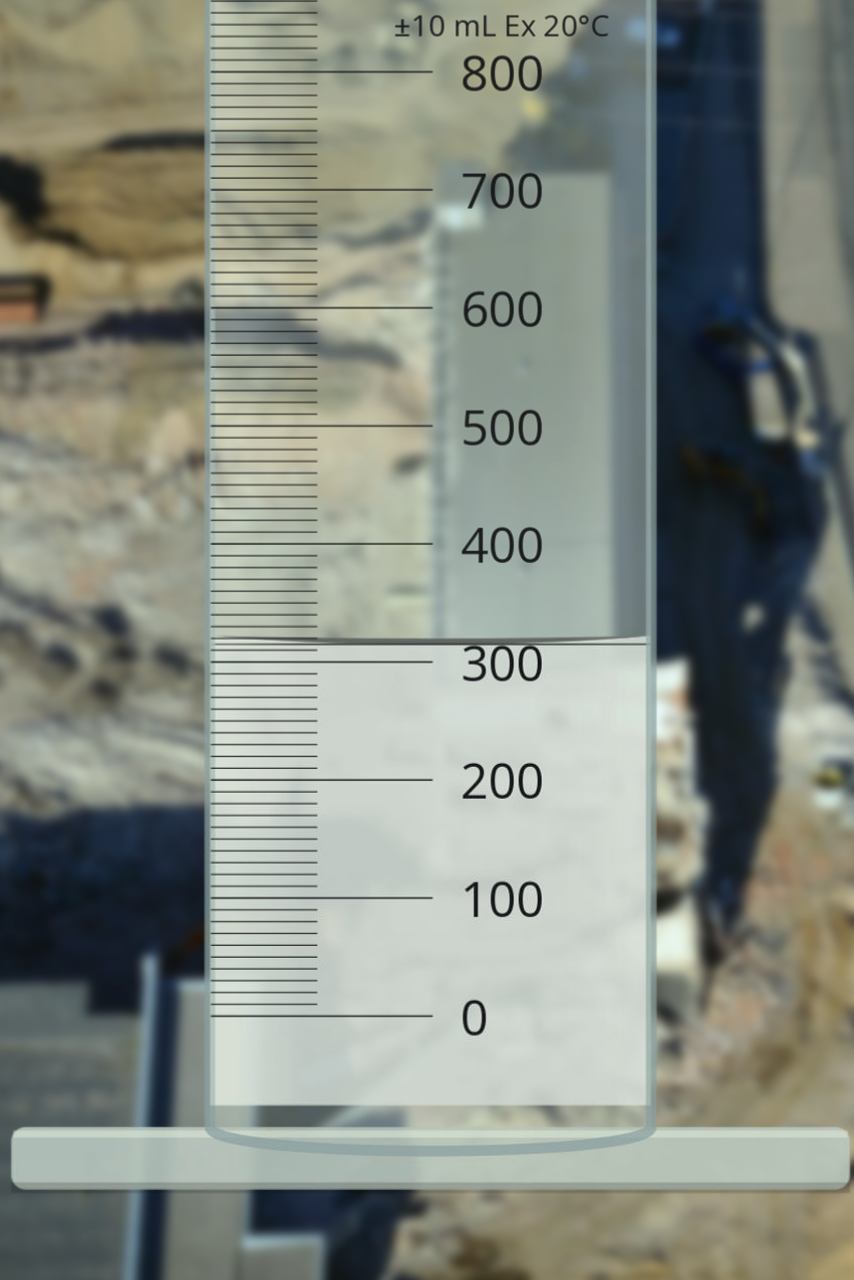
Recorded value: 315; mL
